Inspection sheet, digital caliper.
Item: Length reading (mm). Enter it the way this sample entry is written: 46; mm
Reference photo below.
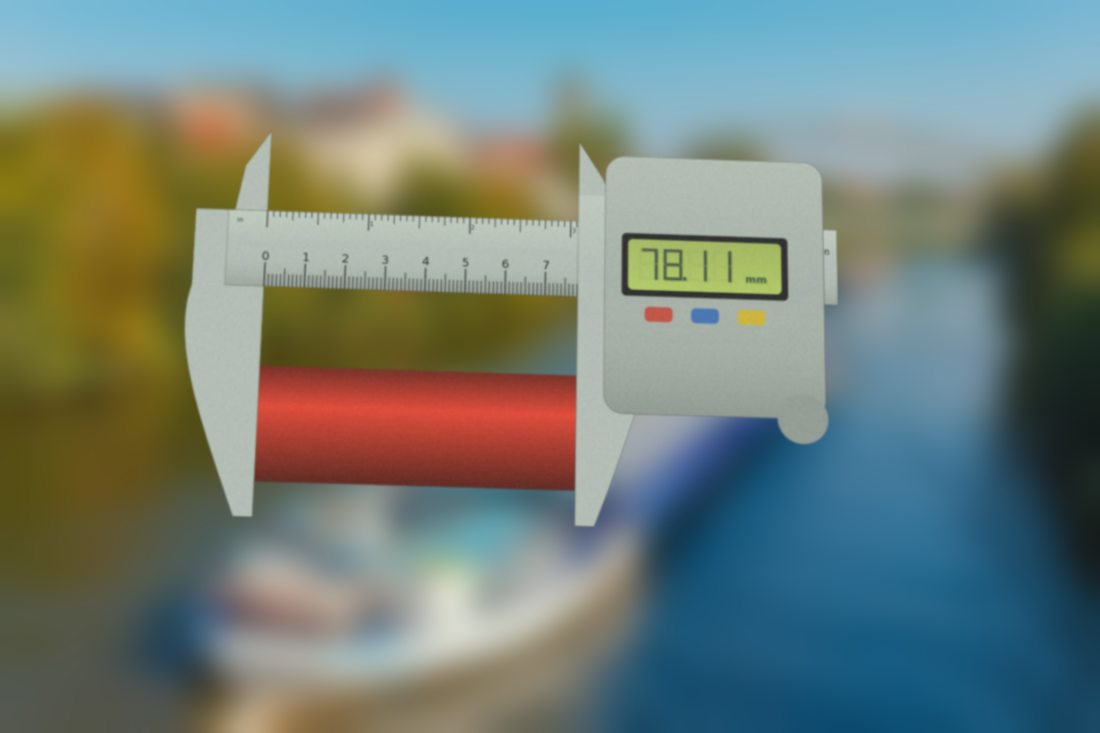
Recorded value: 78.11; mm
